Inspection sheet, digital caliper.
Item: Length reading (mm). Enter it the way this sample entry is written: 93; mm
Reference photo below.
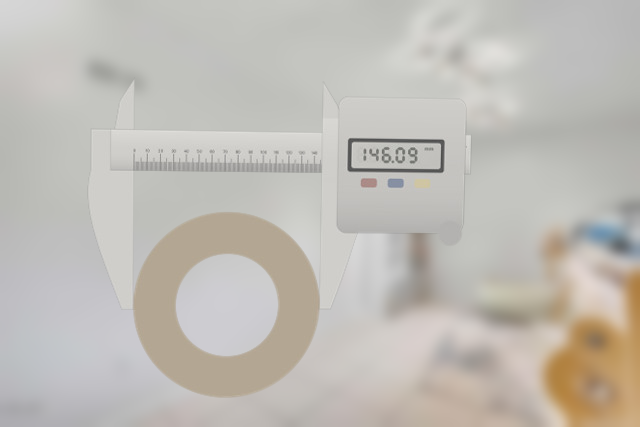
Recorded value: 146.09; mm
